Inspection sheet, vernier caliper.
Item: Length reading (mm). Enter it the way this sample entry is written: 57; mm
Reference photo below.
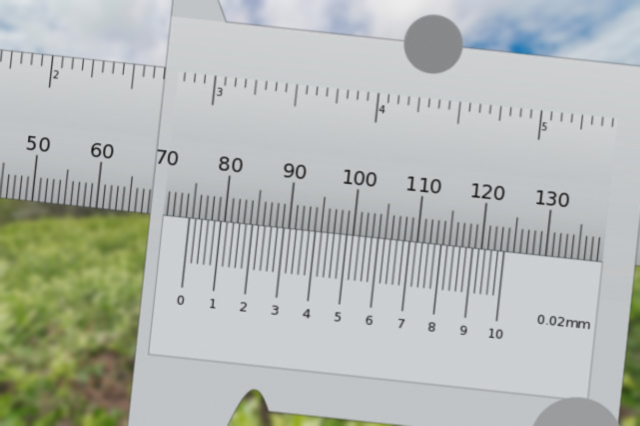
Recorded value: 74.5; mm
